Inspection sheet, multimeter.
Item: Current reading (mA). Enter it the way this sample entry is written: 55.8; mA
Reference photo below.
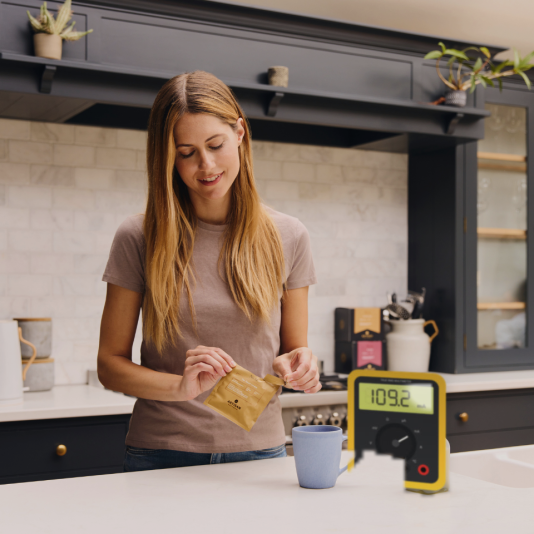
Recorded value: 109.2; mA
